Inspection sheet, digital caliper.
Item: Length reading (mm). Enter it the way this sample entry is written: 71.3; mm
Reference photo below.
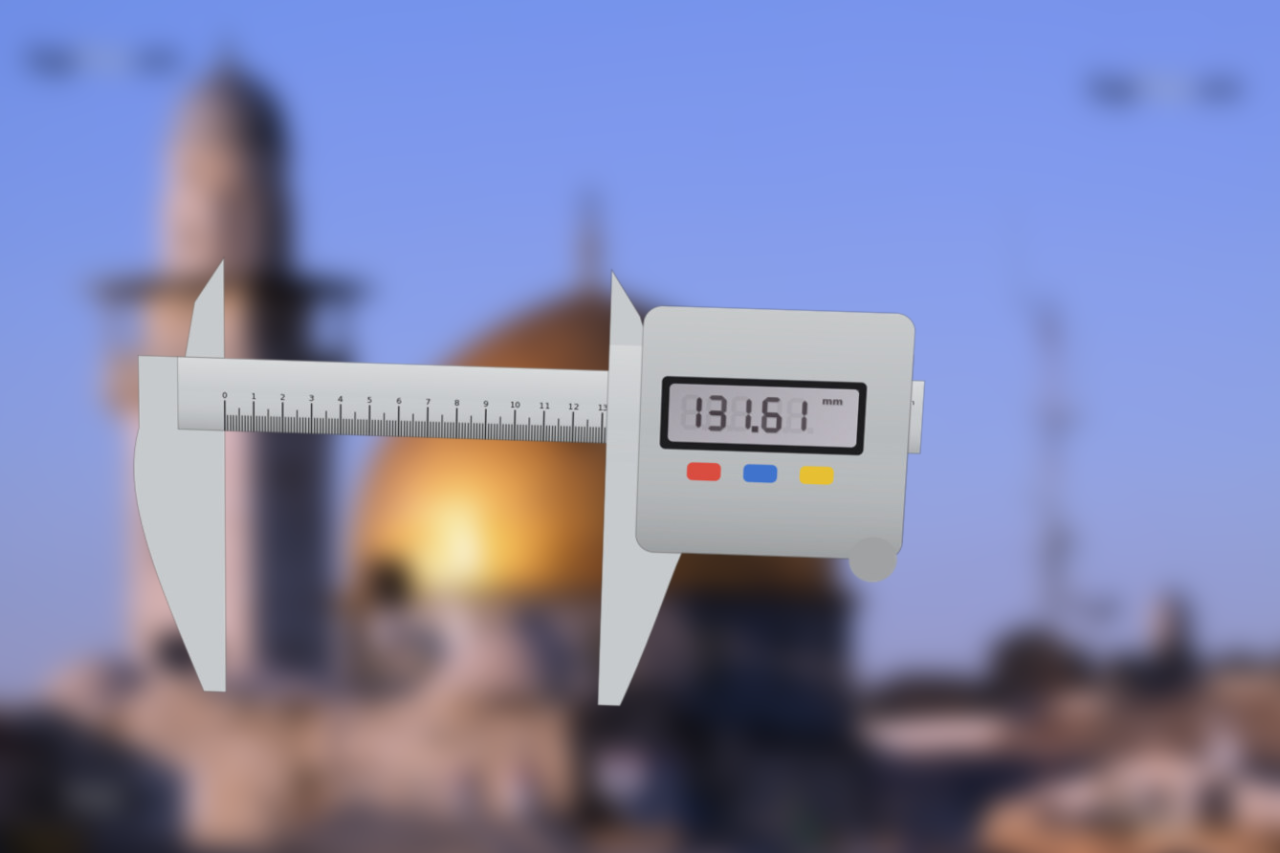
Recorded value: 131.61; mm
